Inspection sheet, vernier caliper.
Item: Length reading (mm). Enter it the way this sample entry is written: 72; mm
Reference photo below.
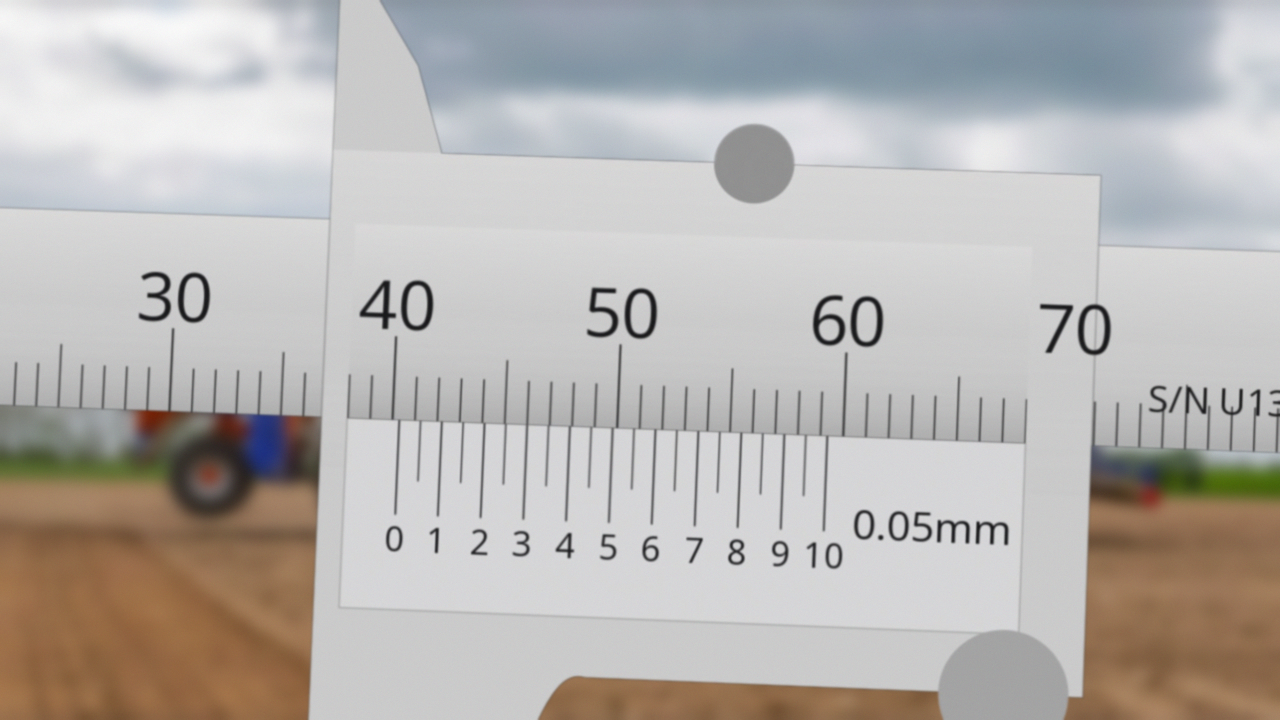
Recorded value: 40.3; mm
